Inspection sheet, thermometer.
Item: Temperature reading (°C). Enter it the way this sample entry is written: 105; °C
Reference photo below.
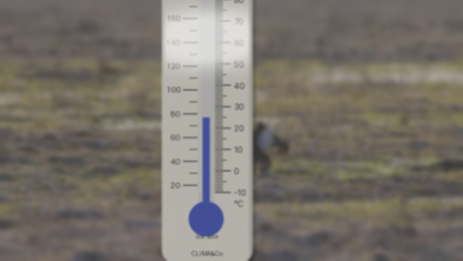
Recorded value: 25; °C
